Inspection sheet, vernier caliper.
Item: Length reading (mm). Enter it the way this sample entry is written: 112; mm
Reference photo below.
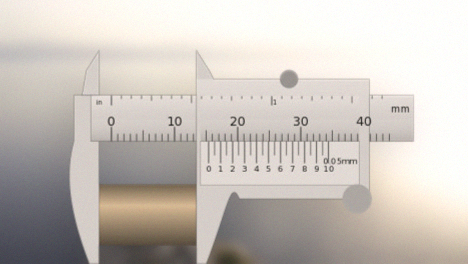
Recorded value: 15.4; mm
